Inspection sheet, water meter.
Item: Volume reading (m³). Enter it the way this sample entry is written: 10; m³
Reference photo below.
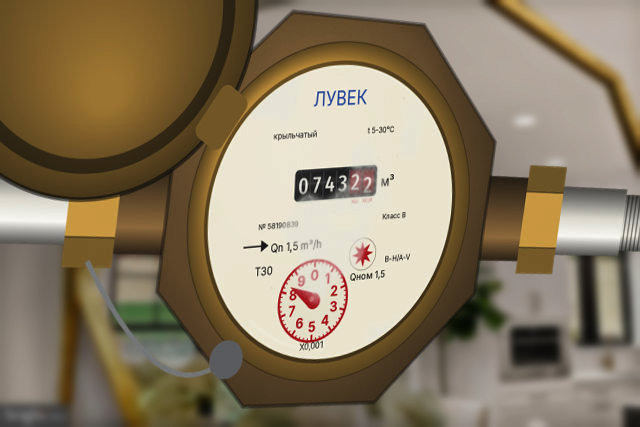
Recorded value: 743.218; m³
